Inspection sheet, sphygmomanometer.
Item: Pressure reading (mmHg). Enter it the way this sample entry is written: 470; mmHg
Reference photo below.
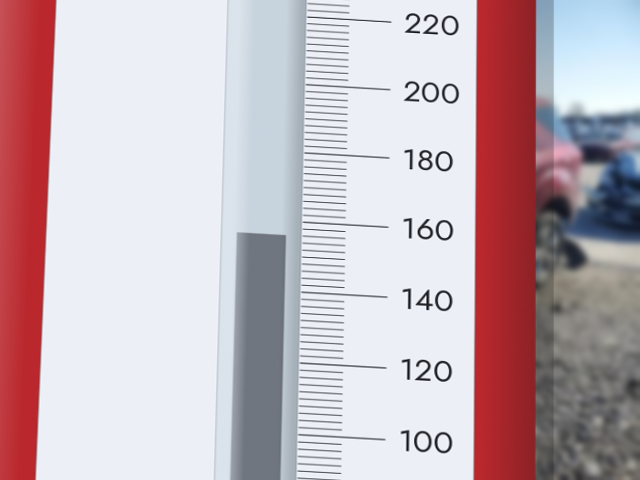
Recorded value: 156; mmHg
